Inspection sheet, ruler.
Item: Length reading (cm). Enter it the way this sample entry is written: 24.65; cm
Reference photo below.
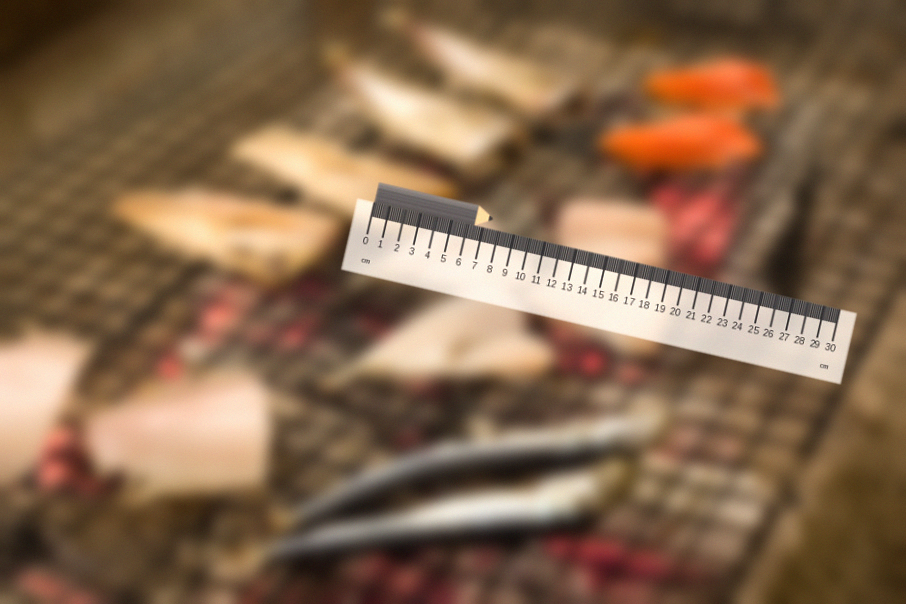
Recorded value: 7.5; cm
